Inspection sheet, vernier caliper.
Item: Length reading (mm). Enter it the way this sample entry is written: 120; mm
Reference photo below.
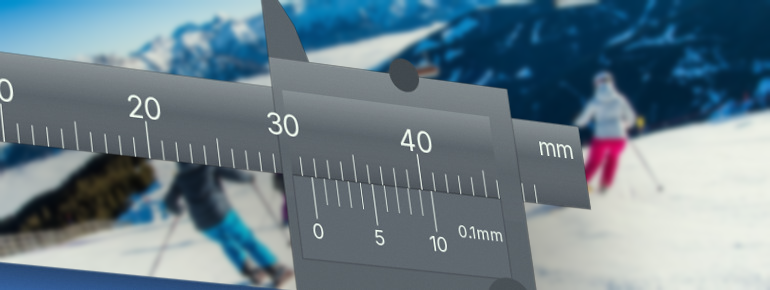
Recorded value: 31.7; mm
